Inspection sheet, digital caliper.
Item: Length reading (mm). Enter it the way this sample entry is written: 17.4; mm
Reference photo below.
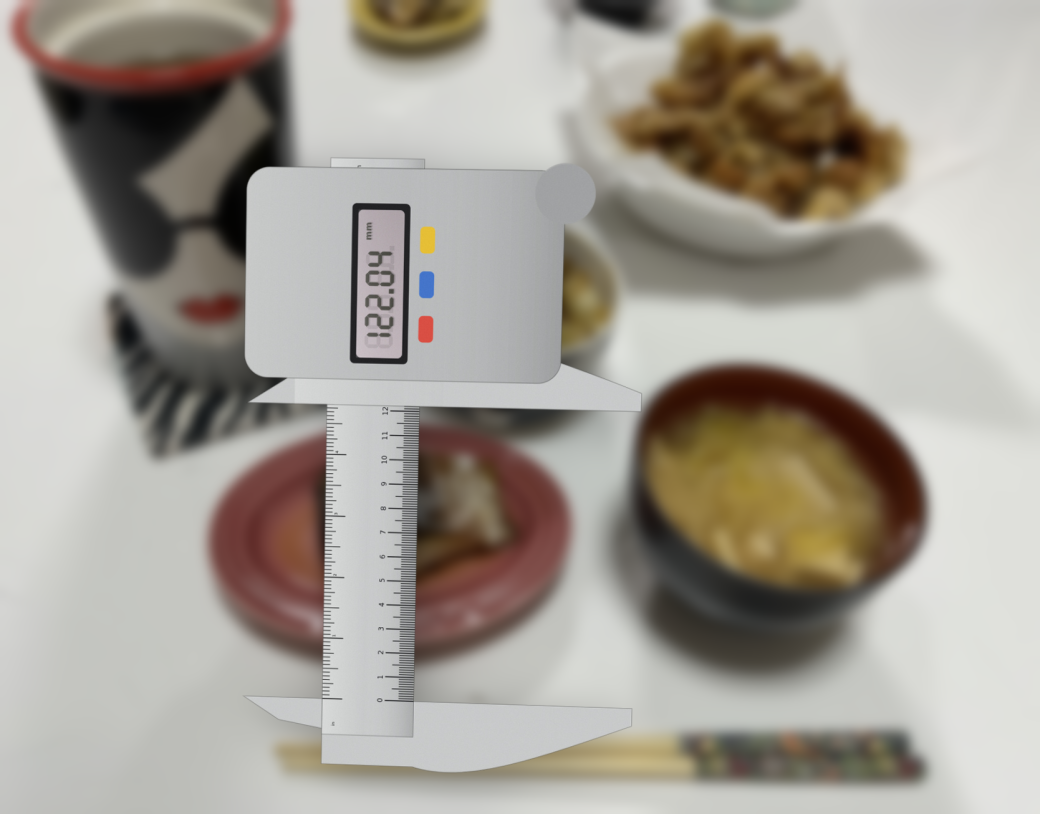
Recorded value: 122.04; mm
